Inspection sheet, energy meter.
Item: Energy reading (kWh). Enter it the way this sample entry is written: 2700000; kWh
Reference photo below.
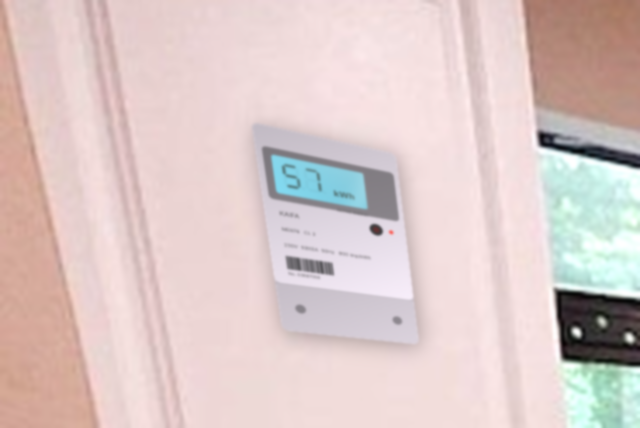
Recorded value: 57; kWh
